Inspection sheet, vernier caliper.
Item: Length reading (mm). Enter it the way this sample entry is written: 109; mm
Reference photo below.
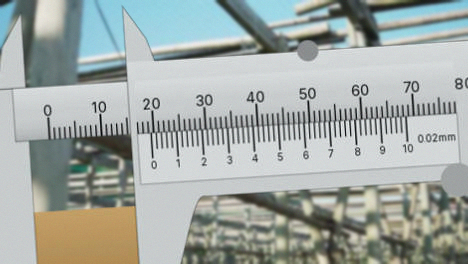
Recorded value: 19.5; mm
